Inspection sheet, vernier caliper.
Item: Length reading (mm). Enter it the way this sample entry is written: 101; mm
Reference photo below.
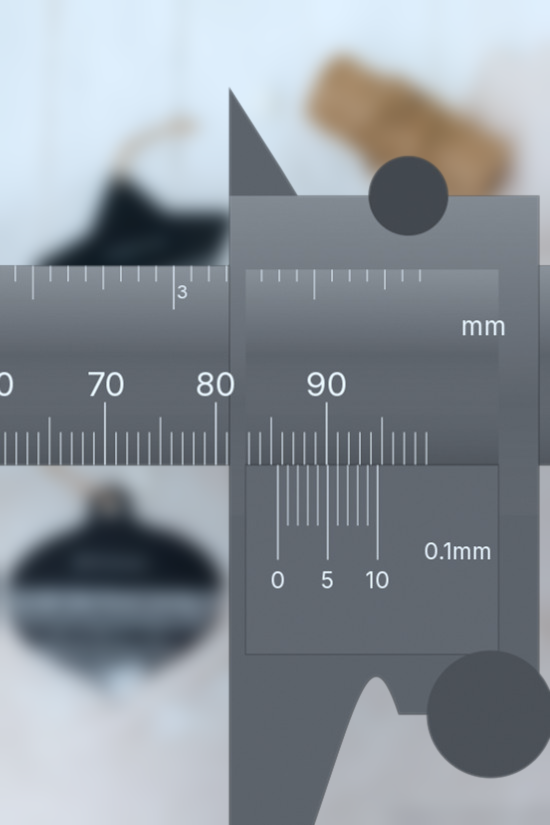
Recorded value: 85.6; mm
